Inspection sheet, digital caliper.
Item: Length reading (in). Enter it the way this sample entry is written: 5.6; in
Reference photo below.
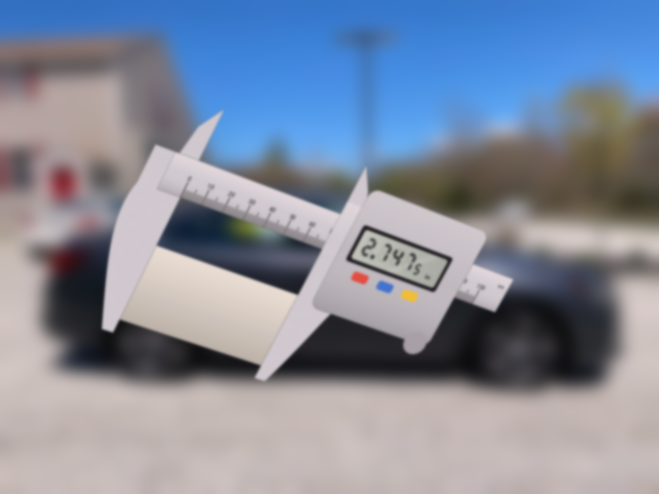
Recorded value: 2.7475; in
